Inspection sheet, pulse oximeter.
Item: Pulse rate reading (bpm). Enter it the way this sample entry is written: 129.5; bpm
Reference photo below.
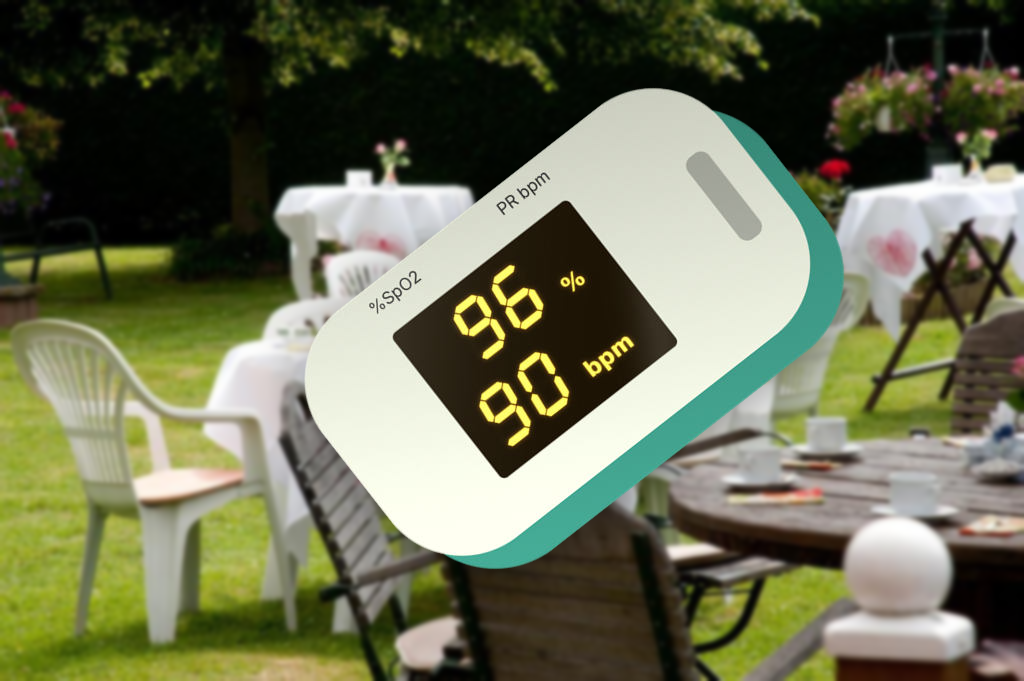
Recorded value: 90; bpm
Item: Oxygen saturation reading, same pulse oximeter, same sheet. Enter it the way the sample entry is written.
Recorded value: 96; %
